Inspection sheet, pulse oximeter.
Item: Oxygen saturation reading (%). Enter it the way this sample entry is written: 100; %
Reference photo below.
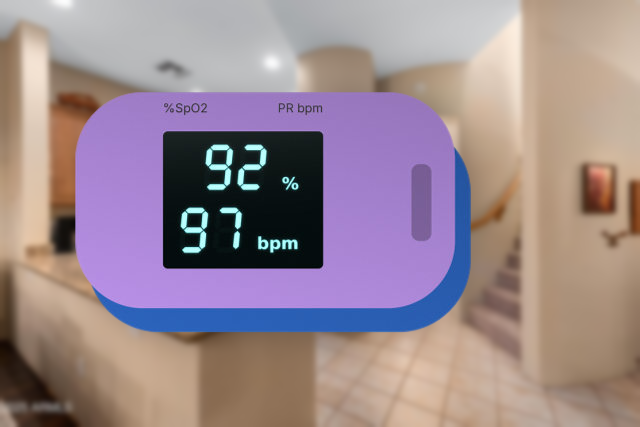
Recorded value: 92; %
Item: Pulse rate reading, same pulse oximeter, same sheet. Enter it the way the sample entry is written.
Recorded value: 97; bpm
